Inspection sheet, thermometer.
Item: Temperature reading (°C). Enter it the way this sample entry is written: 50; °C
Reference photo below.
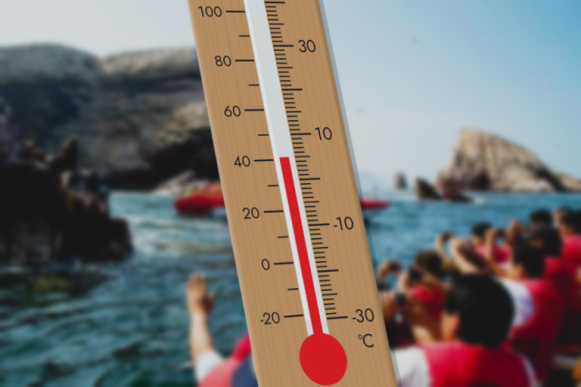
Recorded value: 5; °C
